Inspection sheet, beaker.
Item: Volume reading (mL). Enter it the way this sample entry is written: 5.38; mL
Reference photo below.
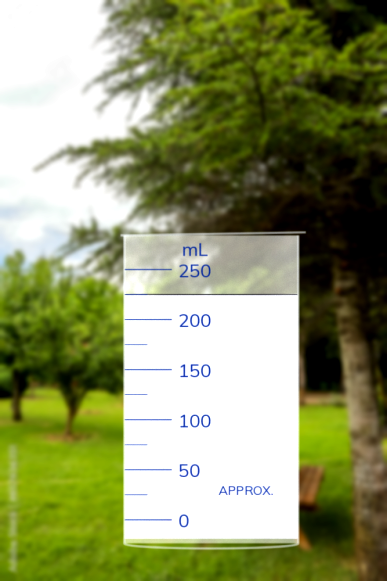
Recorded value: 225; mL
